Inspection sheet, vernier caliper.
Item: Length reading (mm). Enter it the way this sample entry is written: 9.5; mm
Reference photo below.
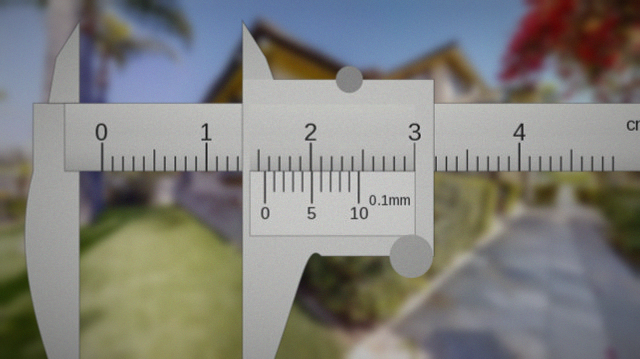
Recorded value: 15.6; mm
